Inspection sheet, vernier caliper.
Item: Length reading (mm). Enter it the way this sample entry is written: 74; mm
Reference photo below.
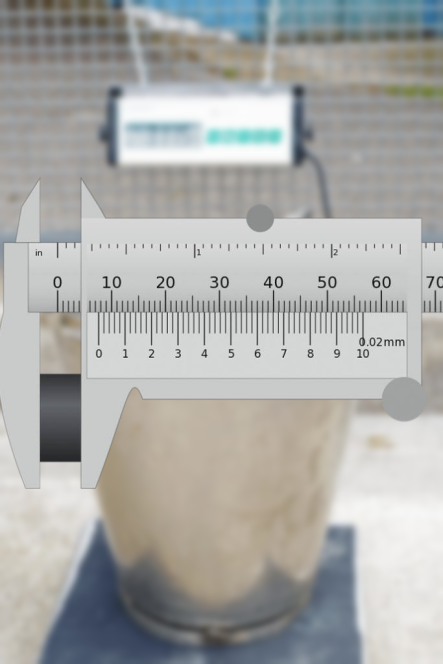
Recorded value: 7.6; mm
